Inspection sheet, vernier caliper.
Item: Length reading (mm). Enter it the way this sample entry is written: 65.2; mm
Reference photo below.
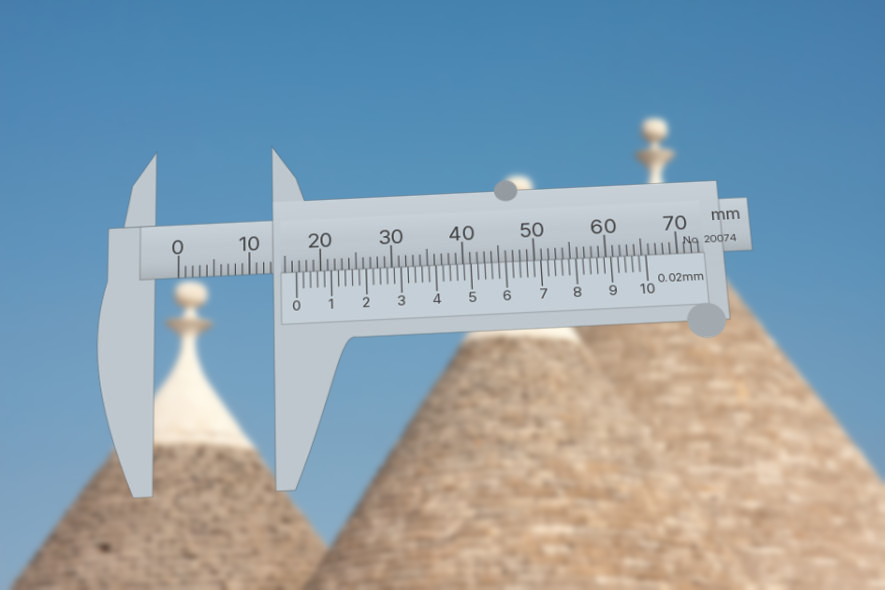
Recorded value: 16.6; mm
